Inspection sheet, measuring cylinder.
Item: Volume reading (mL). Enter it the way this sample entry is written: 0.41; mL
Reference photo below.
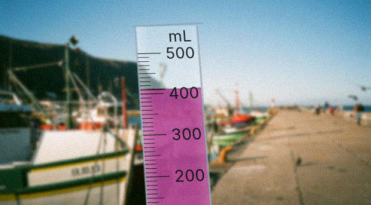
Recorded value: 410; mL
